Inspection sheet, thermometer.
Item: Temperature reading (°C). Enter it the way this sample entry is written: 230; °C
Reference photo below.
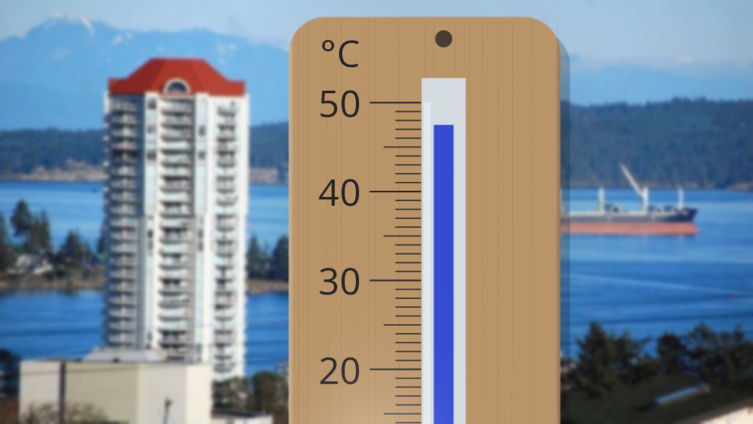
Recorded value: 47.5; °C
